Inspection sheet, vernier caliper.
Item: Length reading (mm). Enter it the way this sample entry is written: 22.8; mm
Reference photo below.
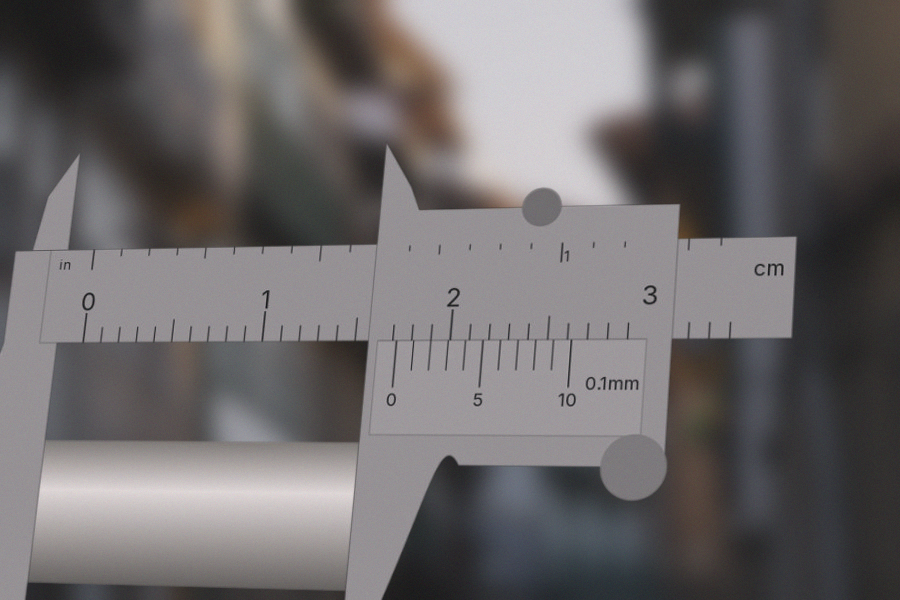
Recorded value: 17.2; mm
